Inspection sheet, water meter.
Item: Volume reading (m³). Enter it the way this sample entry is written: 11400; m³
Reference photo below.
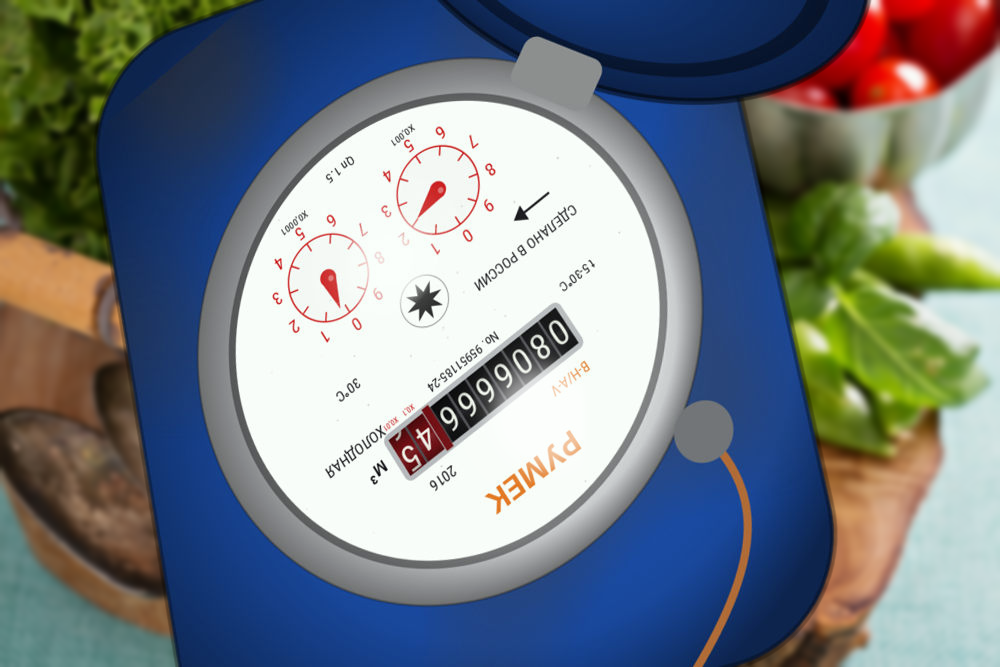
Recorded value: 806666.4520; m³
